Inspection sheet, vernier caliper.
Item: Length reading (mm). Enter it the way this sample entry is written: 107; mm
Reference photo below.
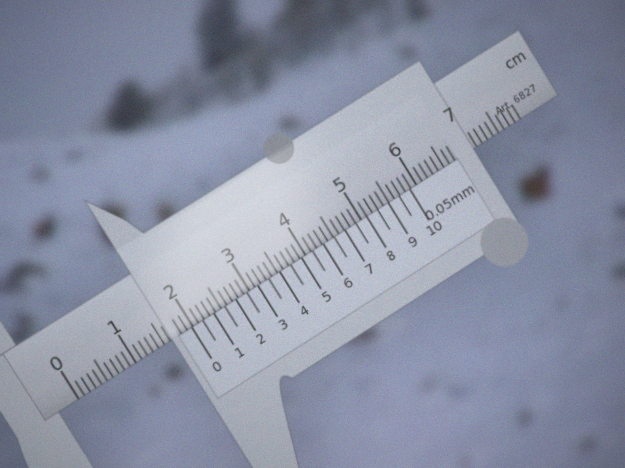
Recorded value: 19.8; mm
